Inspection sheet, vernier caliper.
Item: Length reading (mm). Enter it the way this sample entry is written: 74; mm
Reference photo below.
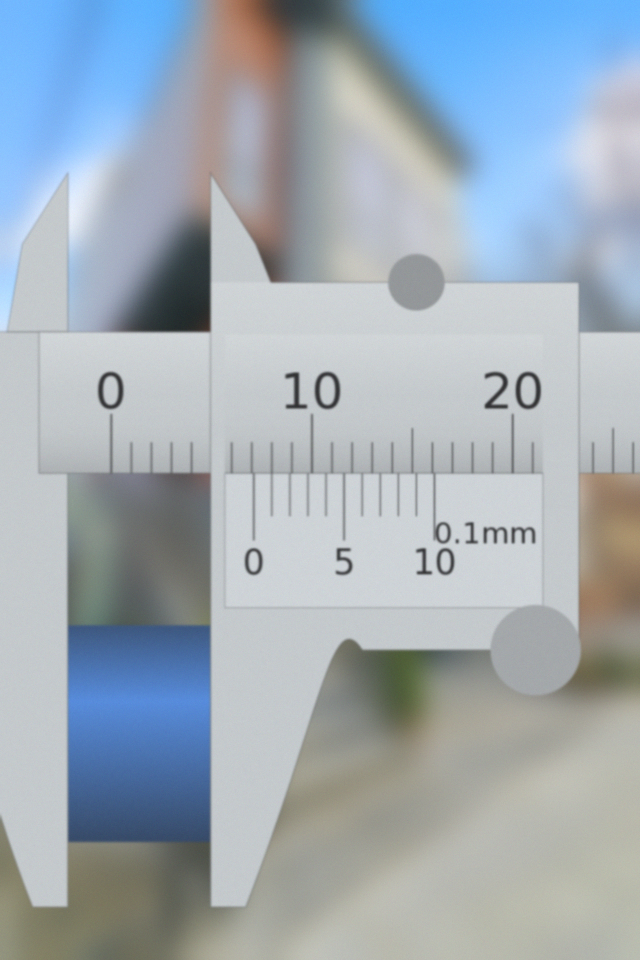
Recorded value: 7.1; mm
